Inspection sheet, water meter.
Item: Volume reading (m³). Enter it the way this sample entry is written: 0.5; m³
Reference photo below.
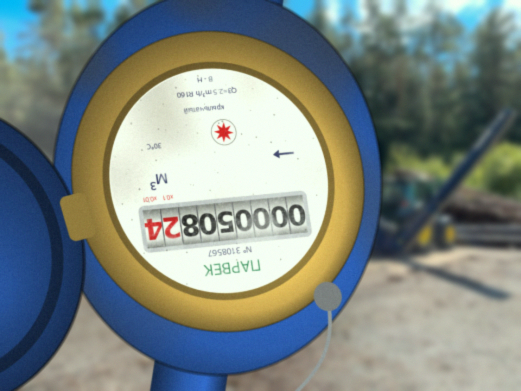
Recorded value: 508.24; m³
